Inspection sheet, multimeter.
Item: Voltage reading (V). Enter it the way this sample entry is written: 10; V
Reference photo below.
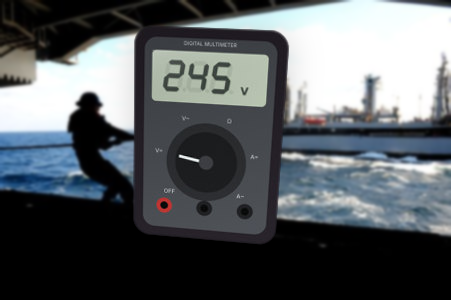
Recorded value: 245; V
